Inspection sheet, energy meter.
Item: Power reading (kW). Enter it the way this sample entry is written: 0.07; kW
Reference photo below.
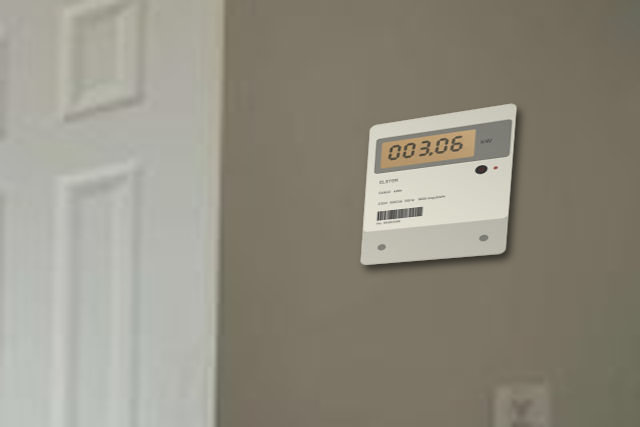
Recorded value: 3.06; kW
